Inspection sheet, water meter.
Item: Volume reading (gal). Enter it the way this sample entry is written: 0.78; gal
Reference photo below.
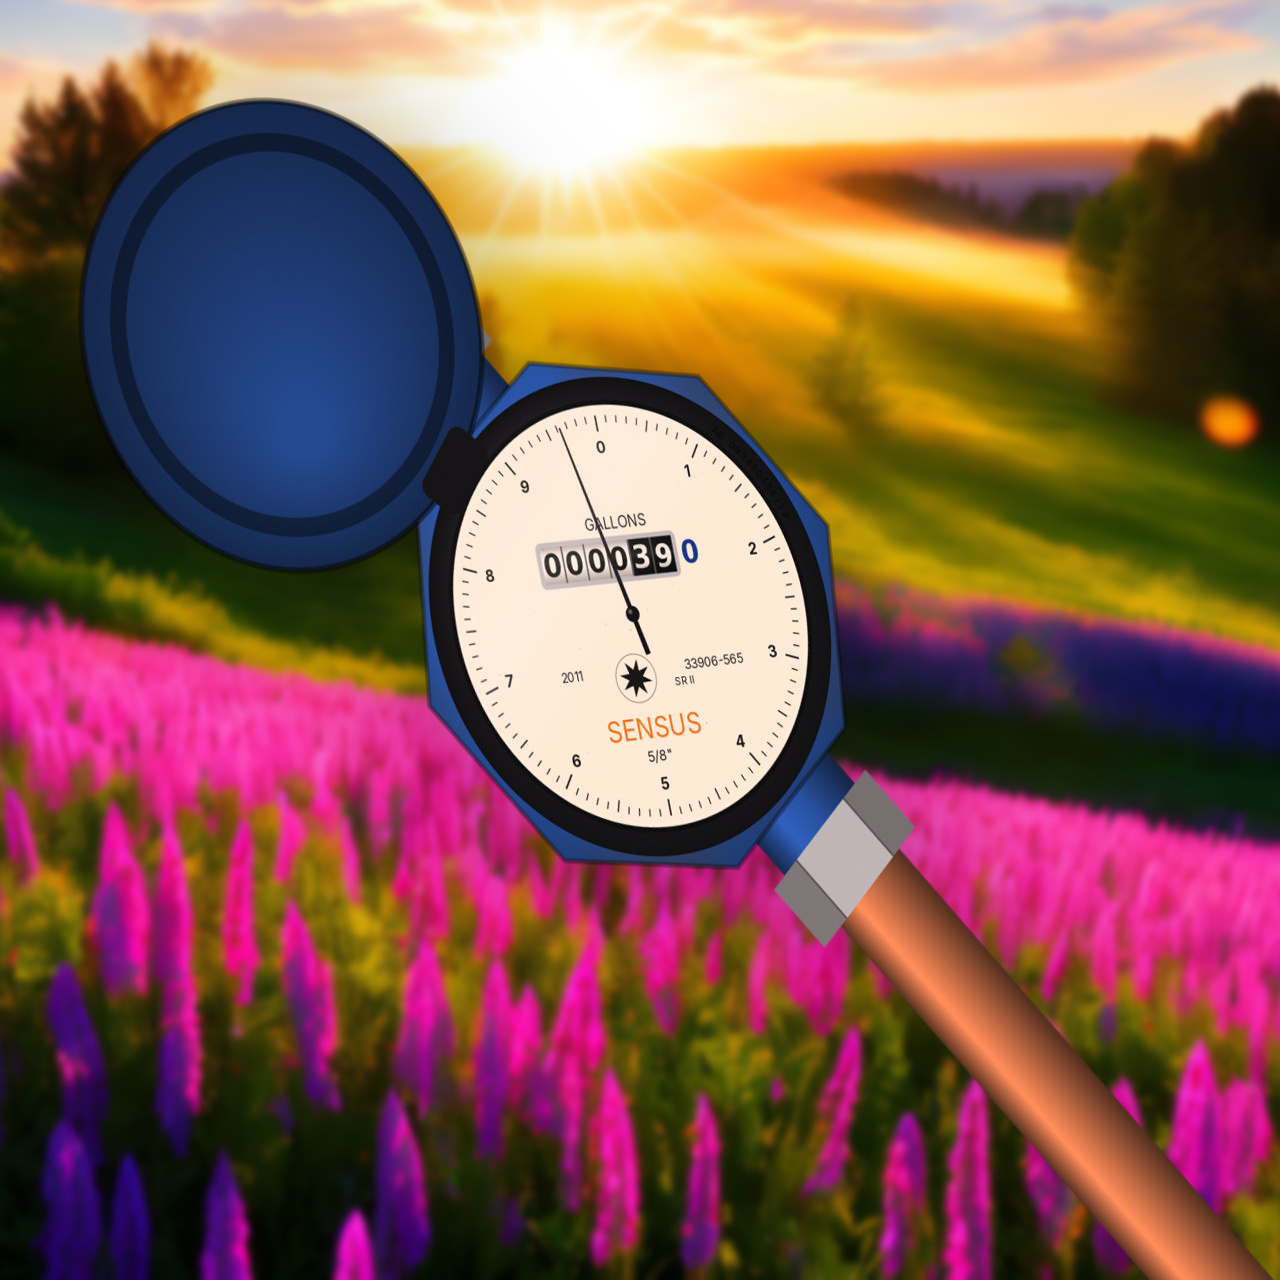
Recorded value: 389.6; gal
